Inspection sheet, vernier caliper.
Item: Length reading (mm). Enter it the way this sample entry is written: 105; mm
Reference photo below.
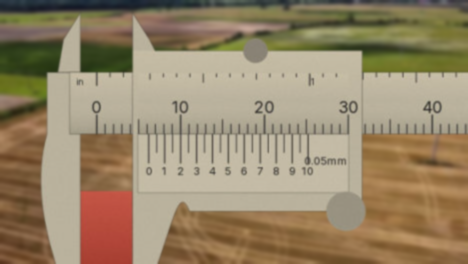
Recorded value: 6.2; mm
